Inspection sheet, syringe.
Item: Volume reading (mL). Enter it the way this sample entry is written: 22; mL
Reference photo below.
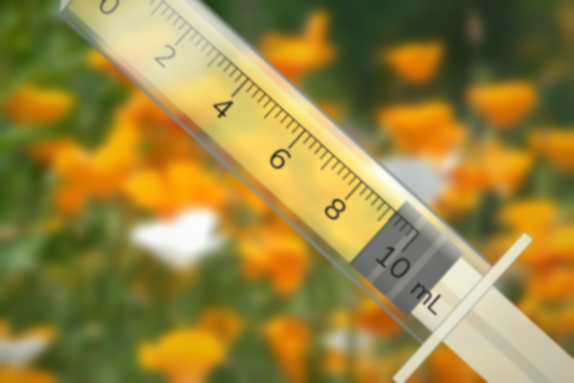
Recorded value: 9.2; mL
